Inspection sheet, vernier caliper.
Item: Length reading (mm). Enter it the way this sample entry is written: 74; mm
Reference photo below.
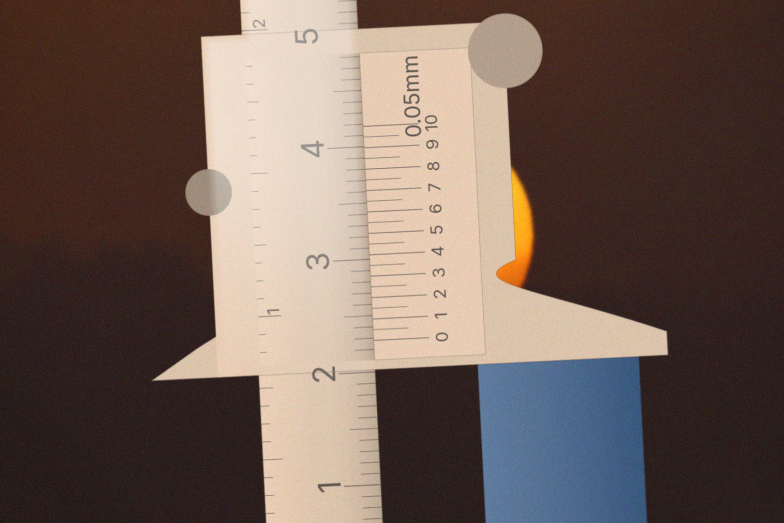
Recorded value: 22.8; mm
